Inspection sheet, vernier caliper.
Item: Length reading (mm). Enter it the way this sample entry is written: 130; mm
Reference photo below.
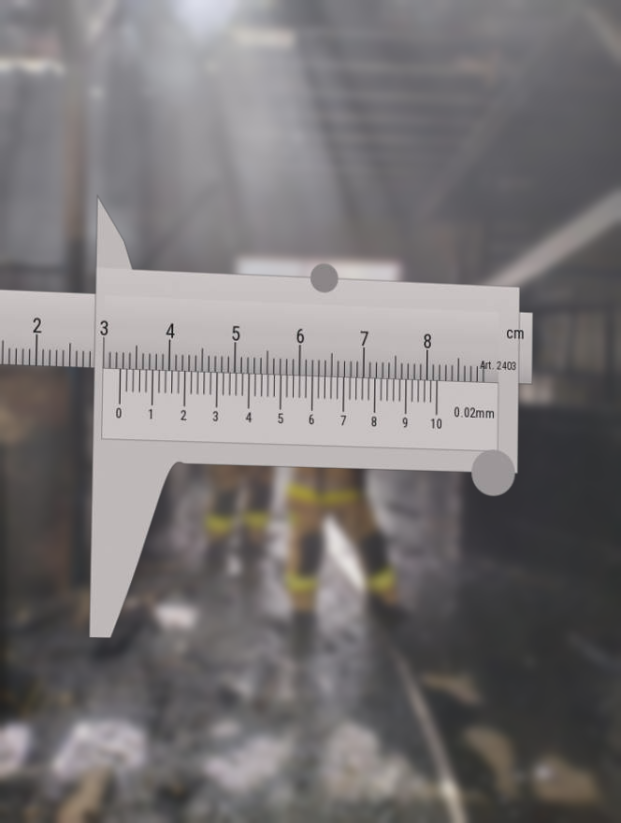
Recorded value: 32.6; mm
